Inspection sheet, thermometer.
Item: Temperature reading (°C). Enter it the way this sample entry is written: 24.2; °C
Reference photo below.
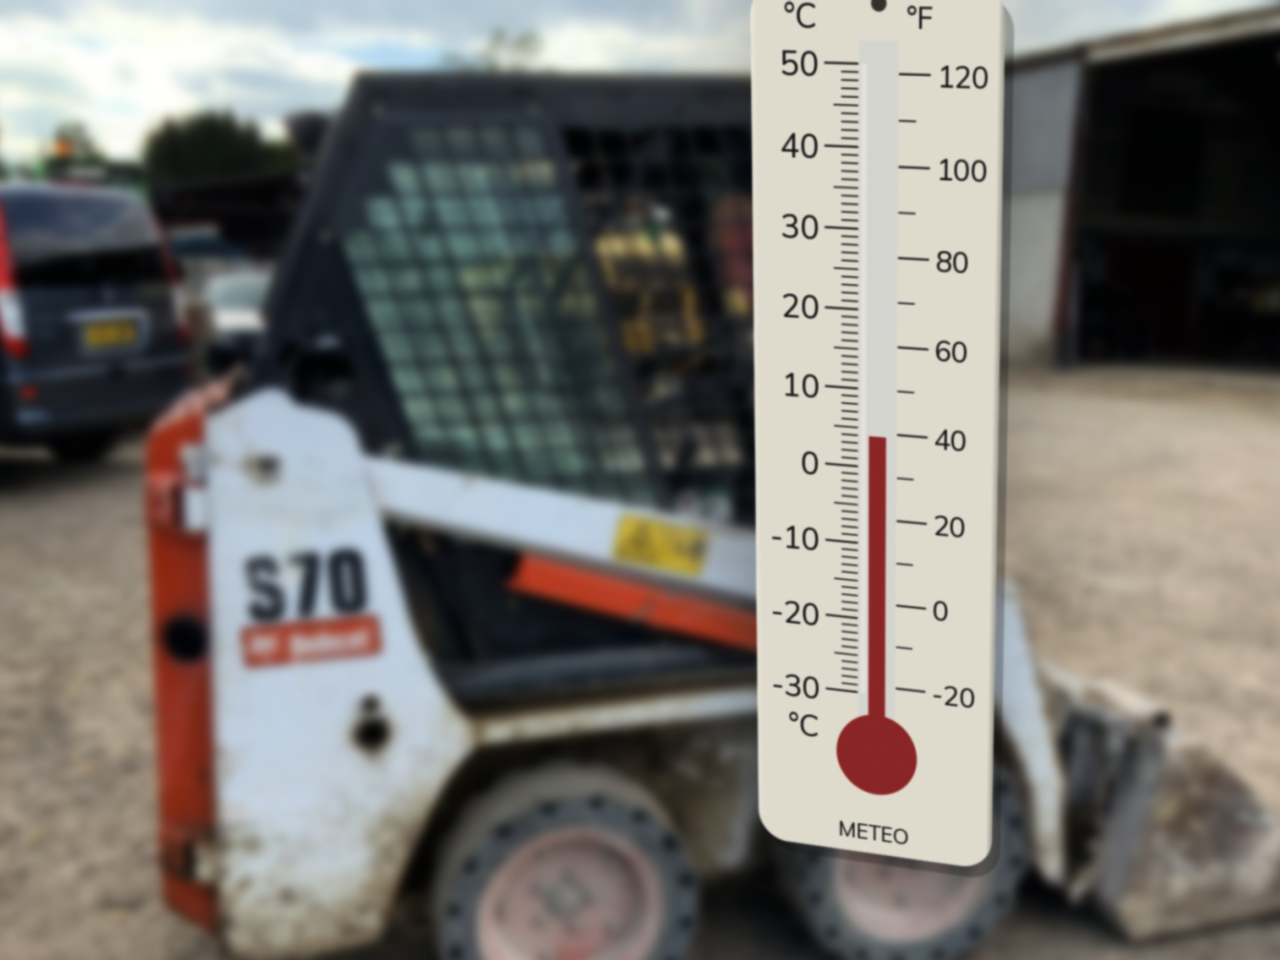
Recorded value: 4; °C
